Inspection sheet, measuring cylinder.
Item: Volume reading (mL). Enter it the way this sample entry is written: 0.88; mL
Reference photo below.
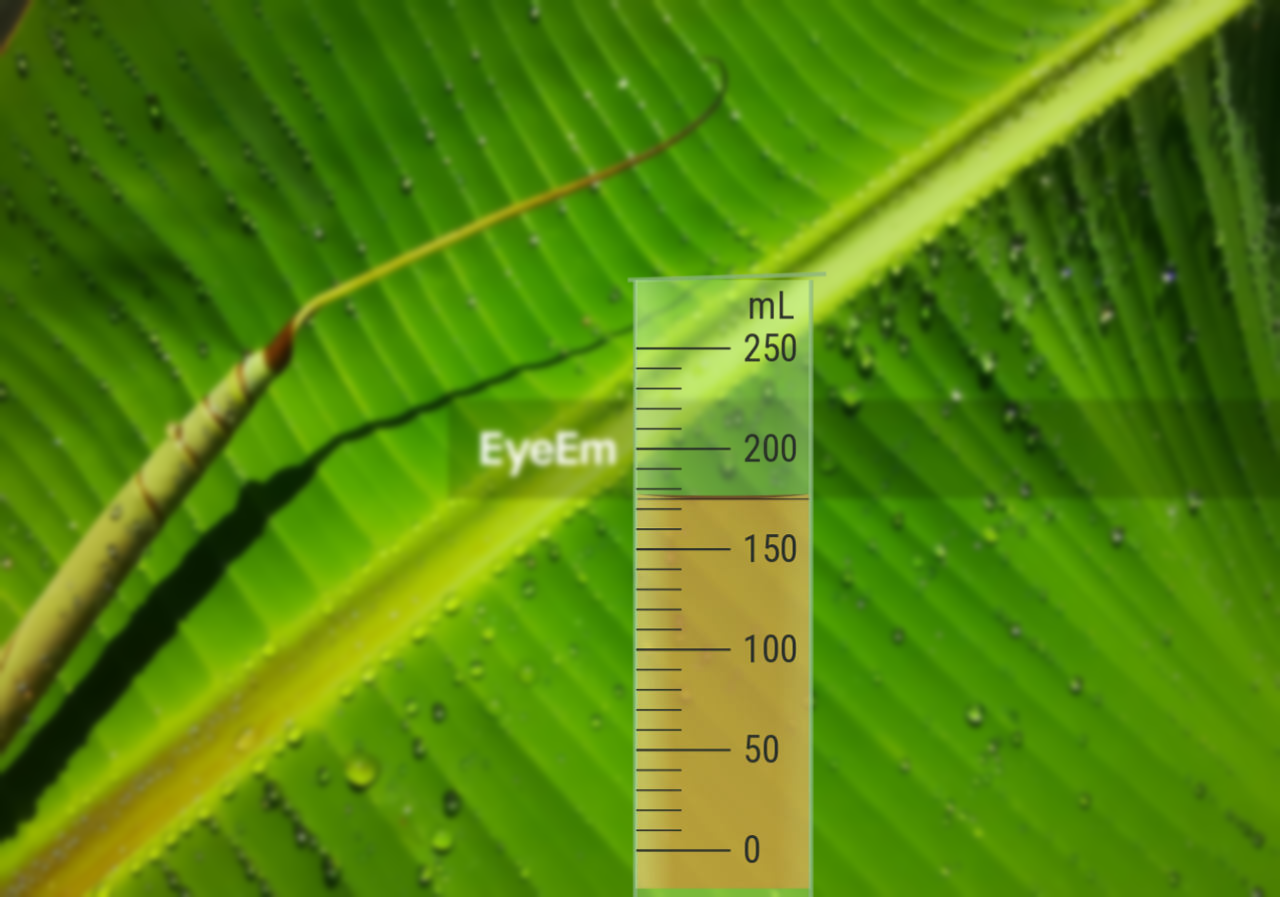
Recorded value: 175; mL
